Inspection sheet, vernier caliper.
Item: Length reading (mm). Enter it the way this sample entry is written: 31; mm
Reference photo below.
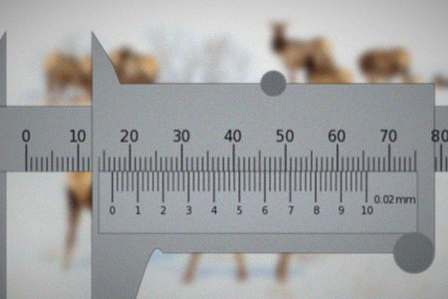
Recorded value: 16.6; mm
